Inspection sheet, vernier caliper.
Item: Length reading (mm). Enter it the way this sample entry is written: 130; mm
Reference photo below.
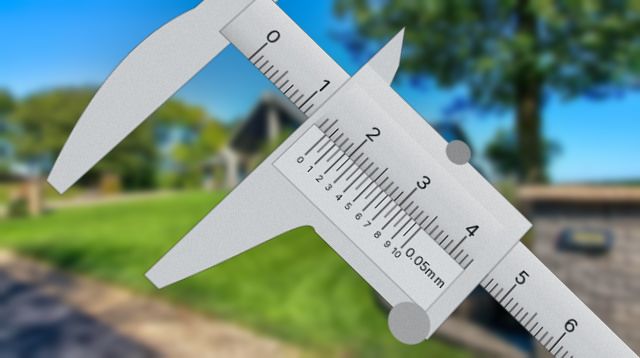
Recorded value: 15.4; mm
